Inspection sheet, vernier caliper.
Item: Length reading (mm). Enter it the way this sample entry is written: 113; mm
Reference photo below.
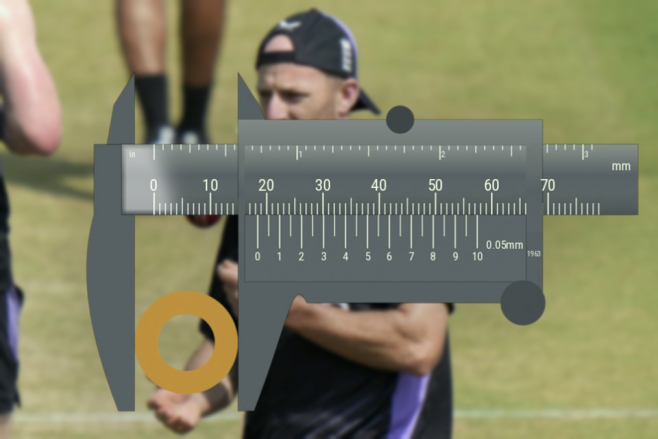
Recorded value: 18.4; mm
